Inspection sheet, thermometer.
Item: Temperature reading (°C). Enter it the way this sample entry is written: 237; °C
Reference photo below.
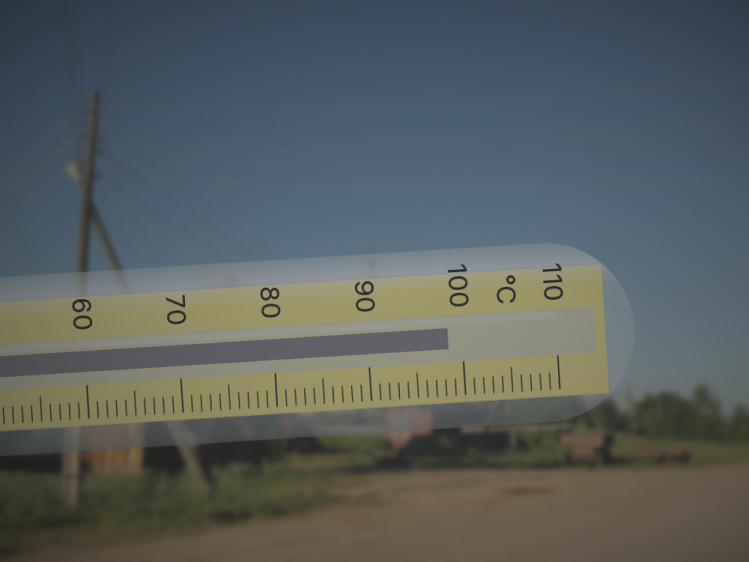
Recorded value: 98.5; °C
